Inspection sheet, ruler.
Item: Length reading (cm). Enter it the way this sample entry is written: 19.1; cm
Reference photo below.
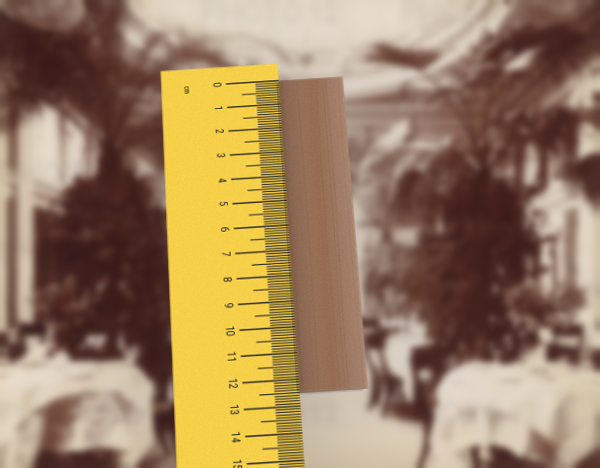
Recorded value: 12.5; cm
